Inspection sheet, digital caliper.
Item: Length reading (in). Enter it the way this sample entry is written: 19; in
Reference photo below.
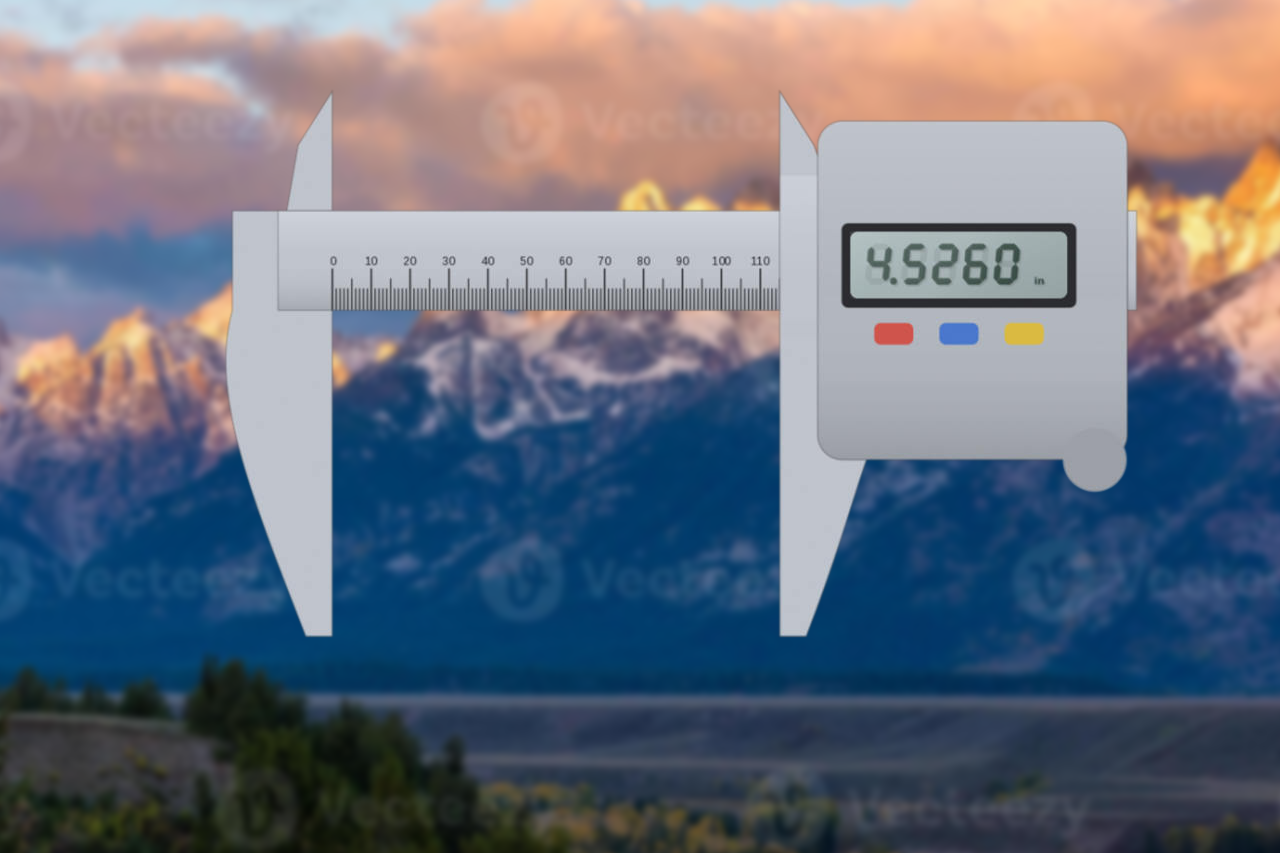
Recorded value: 4.5260; in
